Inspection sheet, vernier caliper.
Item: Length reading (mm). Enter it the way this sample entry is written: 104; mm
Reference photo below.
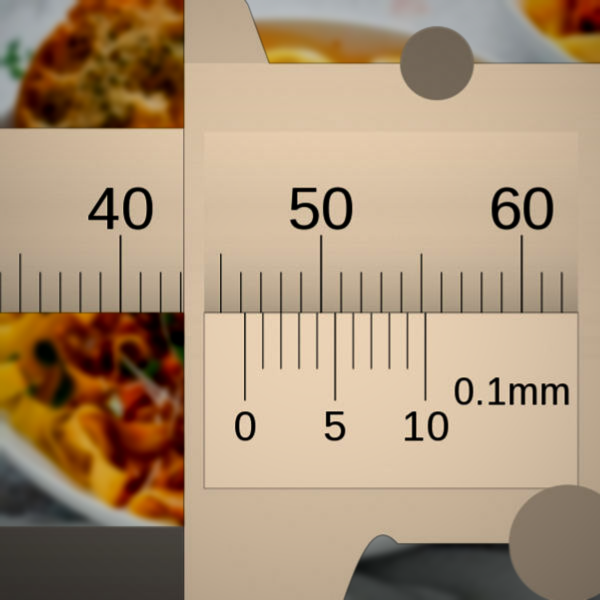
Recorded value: 46.2; mm
